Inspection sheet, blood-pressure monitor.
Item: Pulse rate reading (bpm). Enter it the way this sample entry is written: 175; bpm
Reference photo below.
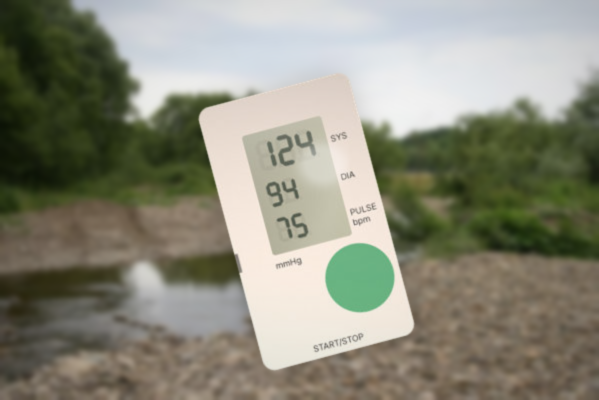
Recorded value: 75; bpm
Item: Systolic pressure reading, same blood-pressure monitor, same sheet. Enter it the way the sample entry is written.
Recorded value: 124; mmHg
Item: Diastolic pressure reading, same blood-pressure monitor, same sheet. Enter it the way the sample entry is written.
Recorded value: 94; mmHg
